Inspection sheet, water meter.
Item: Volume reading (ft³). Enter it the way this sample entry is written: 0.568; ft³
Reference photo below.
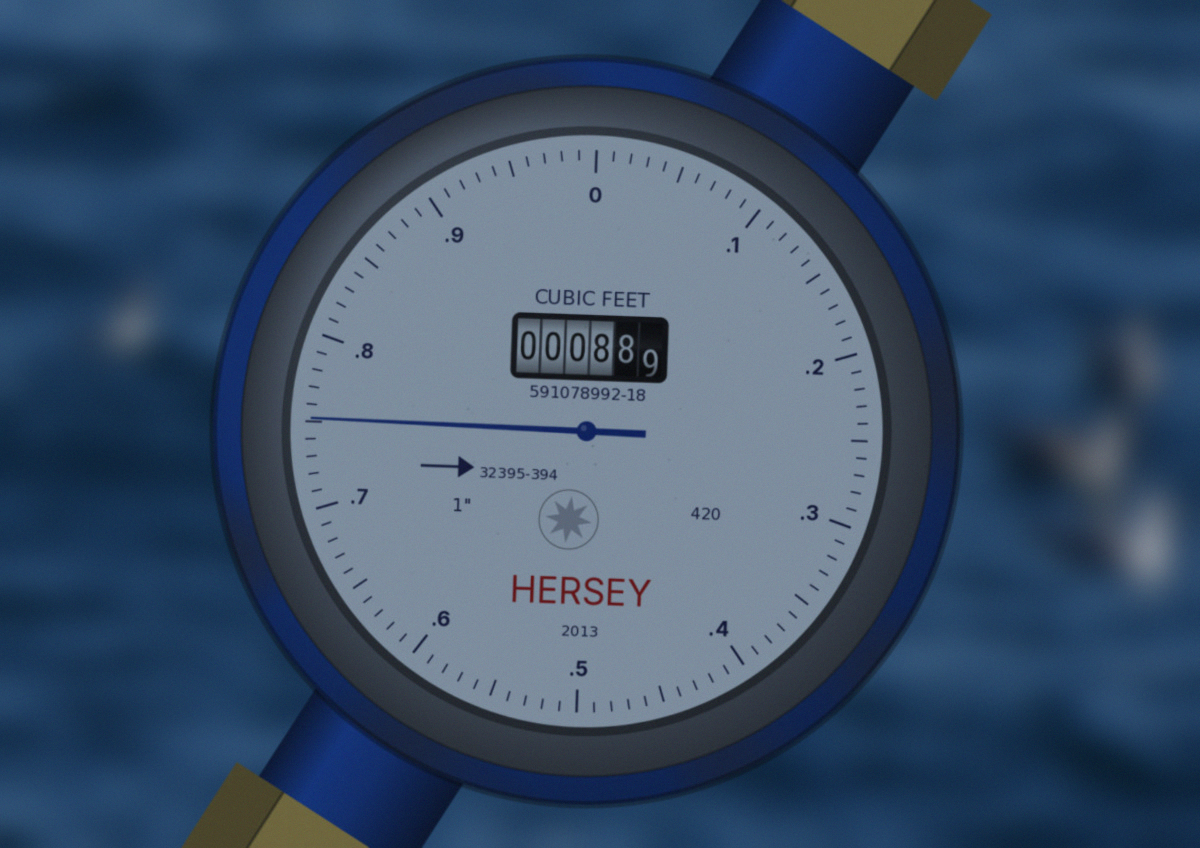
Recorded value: 888.75; ft³
